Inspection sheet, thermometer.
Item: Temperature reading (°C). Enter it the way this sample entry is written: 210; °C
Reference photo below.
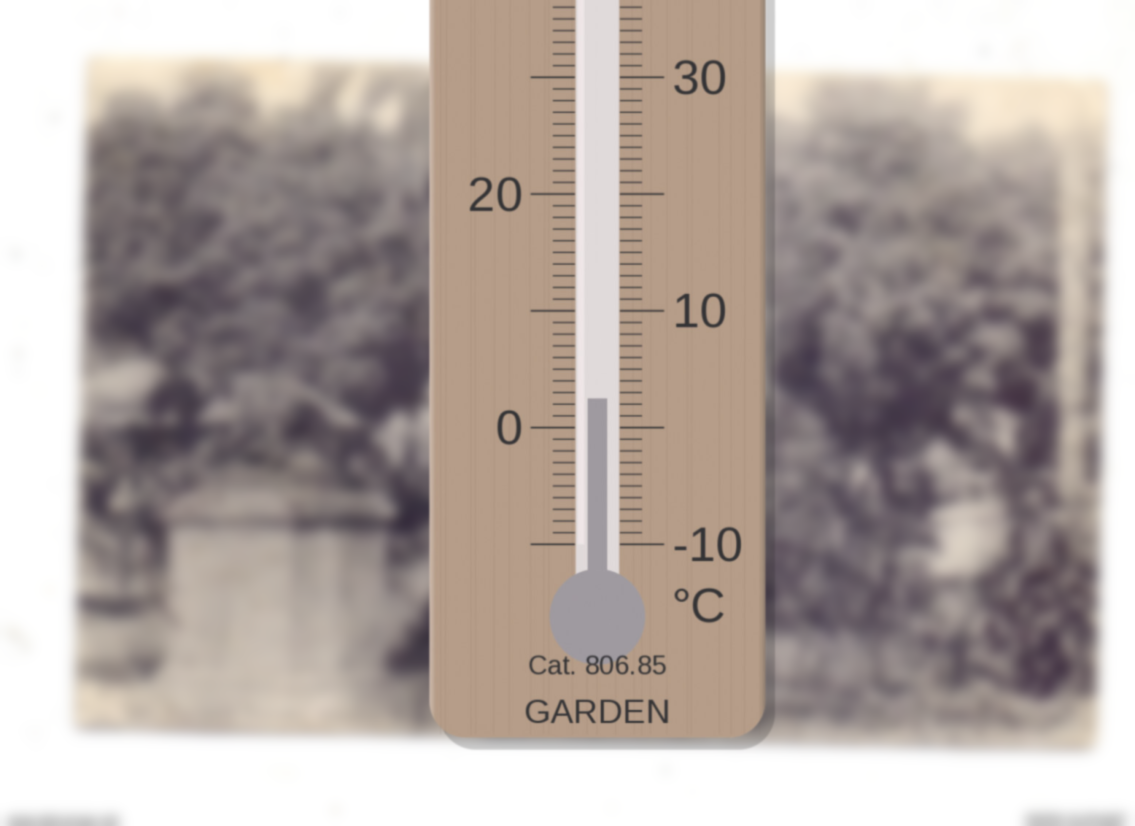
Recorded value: 2.5; °C
